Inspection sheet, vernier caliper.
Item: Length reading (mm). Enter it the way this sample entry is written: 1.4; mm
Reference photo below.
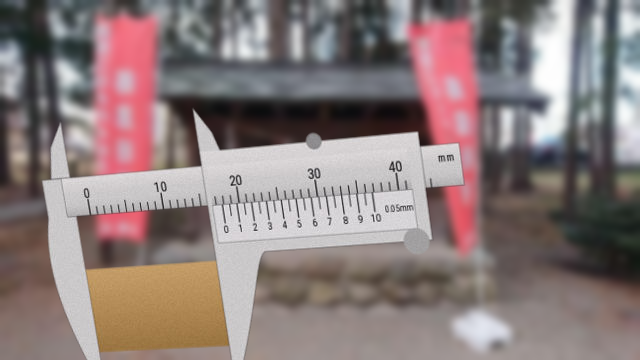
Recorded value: 17.8; mm
